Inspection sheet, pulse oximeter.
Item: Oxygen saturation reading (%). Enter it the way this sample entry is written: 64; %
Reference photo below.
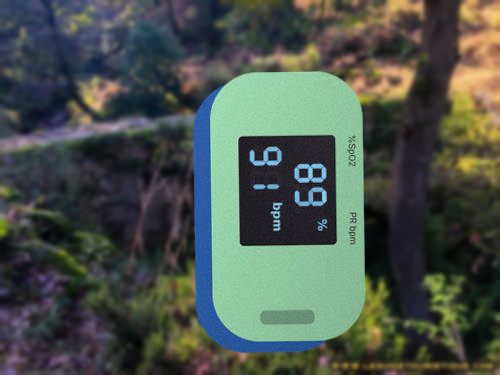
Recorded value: 89; %
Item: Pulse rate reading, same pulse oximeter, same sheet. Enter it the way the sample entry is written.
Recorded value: 91; bpm
